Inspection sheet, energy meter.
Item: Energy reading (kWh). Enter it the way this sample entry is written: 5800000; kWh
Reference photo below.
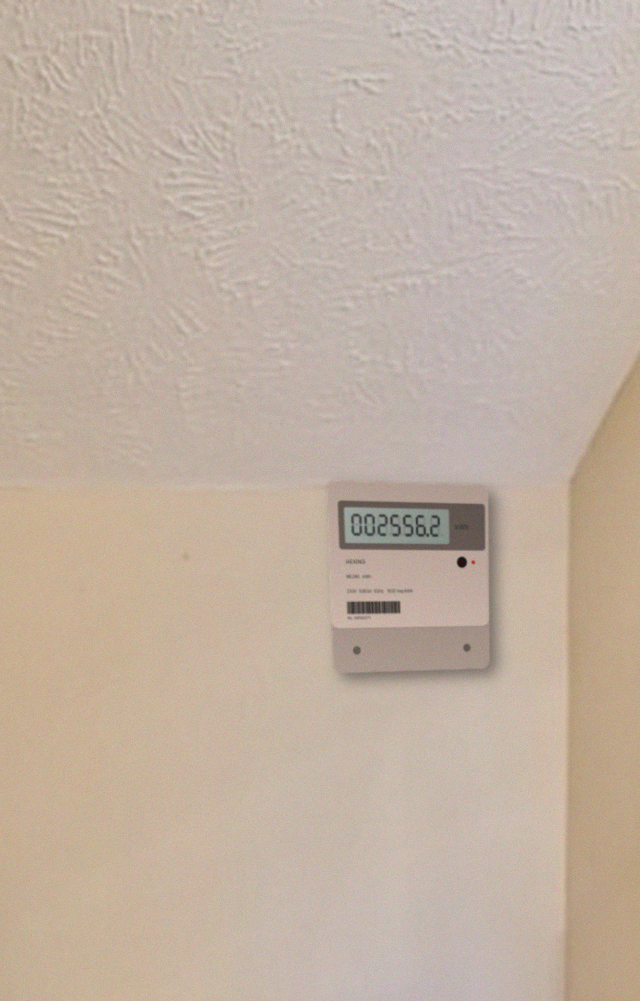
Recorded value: 2556.2; kWh
